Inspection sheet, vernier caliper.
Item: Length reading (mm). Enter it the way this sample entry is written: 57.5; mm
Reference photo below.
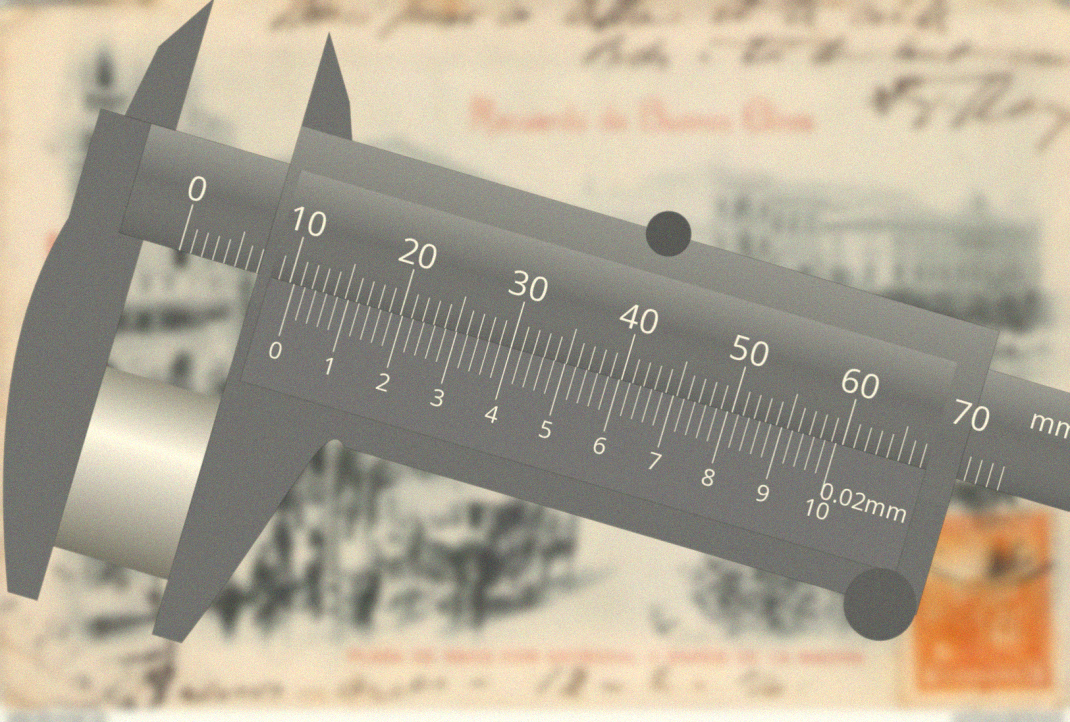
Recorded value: 10.4; mm
